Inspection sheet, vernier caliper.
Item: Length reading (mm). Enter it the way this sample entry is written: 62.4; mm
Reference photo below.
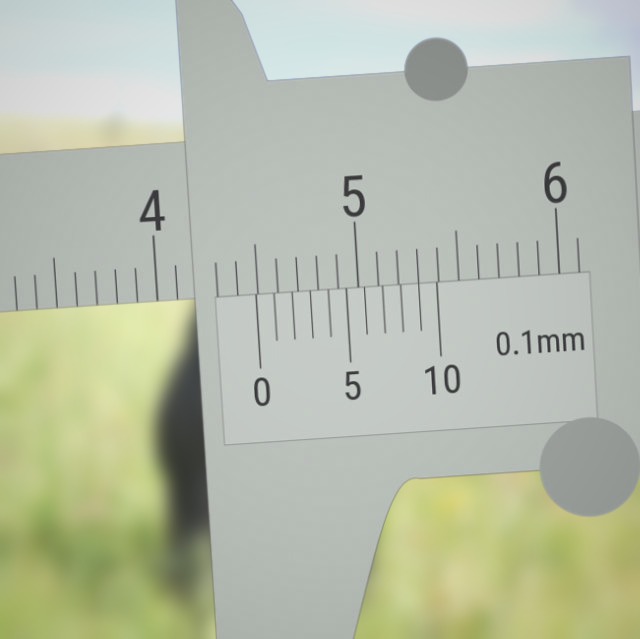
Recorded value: 44.9; mm
